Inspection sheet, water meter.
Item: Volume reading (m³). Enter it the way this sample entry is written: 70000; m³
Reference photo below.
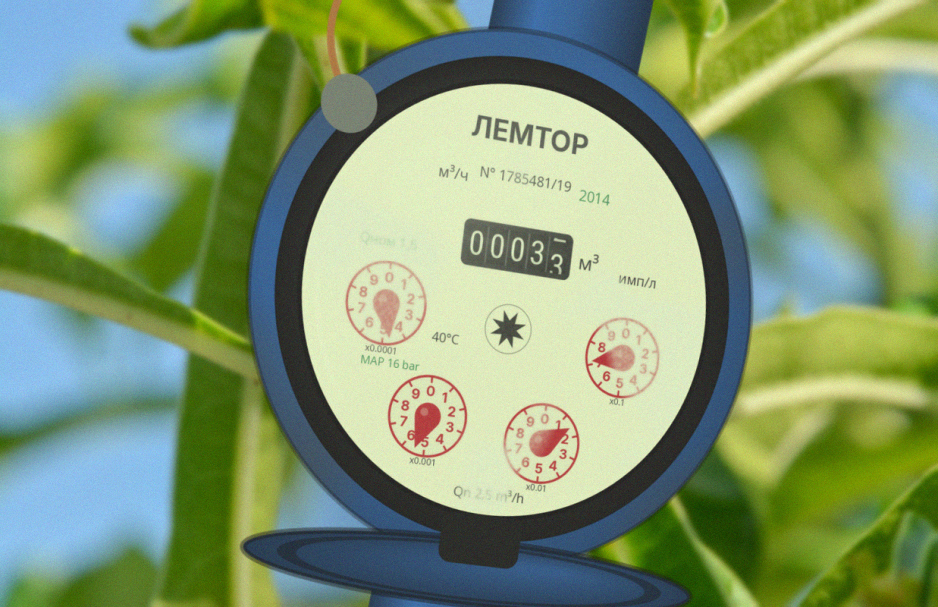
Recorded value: 32.7154; m³
